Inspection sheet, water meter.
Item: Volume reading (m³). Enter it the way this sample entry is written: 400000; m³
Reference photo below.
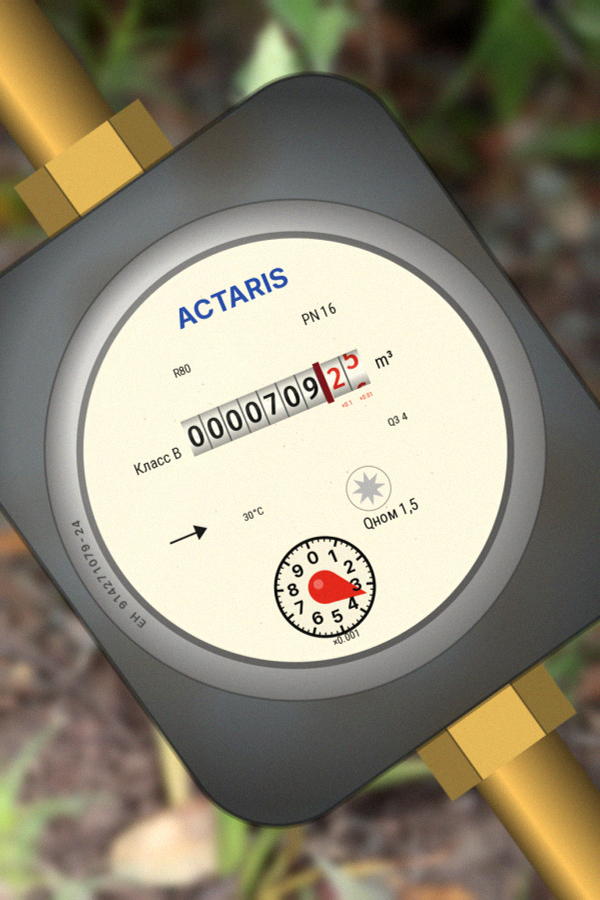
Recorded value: 709.253; m³
